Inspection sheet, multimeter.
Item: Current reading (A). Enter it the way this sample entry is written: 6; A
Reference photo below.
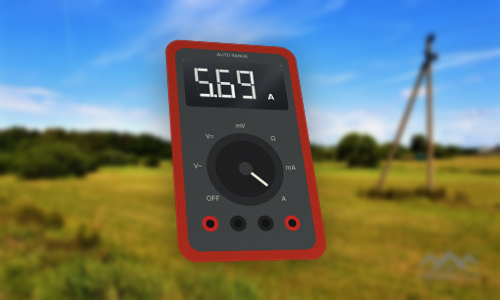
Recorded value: 5.69; A
